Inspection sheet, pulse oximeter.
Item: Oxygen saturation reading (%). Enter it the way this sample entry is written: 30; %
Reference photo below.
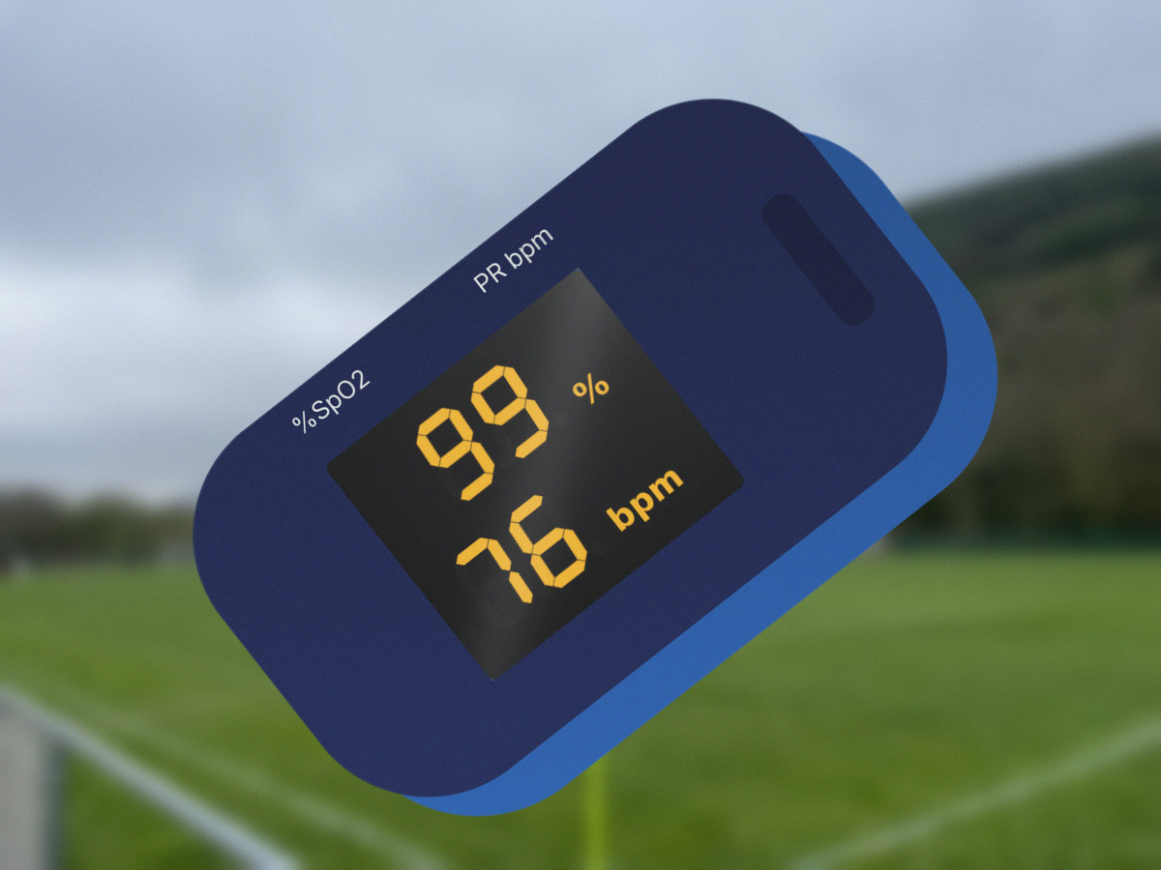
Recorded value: 99; %
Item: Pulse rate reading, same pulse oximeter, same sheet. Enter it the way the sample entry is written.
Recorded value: 76; bpm
